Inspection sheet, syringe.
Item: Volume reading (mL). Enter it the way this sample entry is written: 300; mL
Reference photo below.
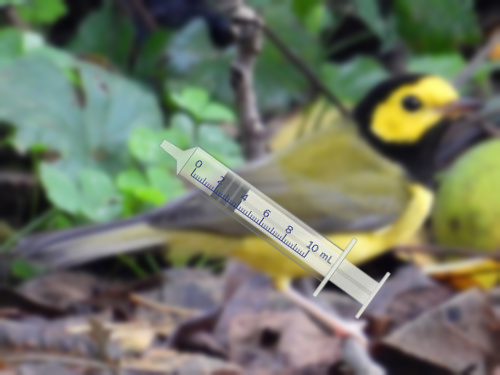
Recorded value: 2; mL
